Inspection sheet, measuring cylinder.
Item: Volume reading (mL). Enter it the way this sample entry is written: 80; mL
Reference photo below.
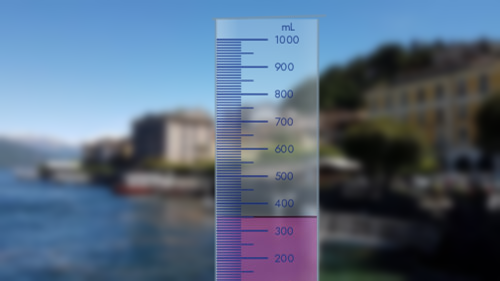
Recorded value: 350; mL
